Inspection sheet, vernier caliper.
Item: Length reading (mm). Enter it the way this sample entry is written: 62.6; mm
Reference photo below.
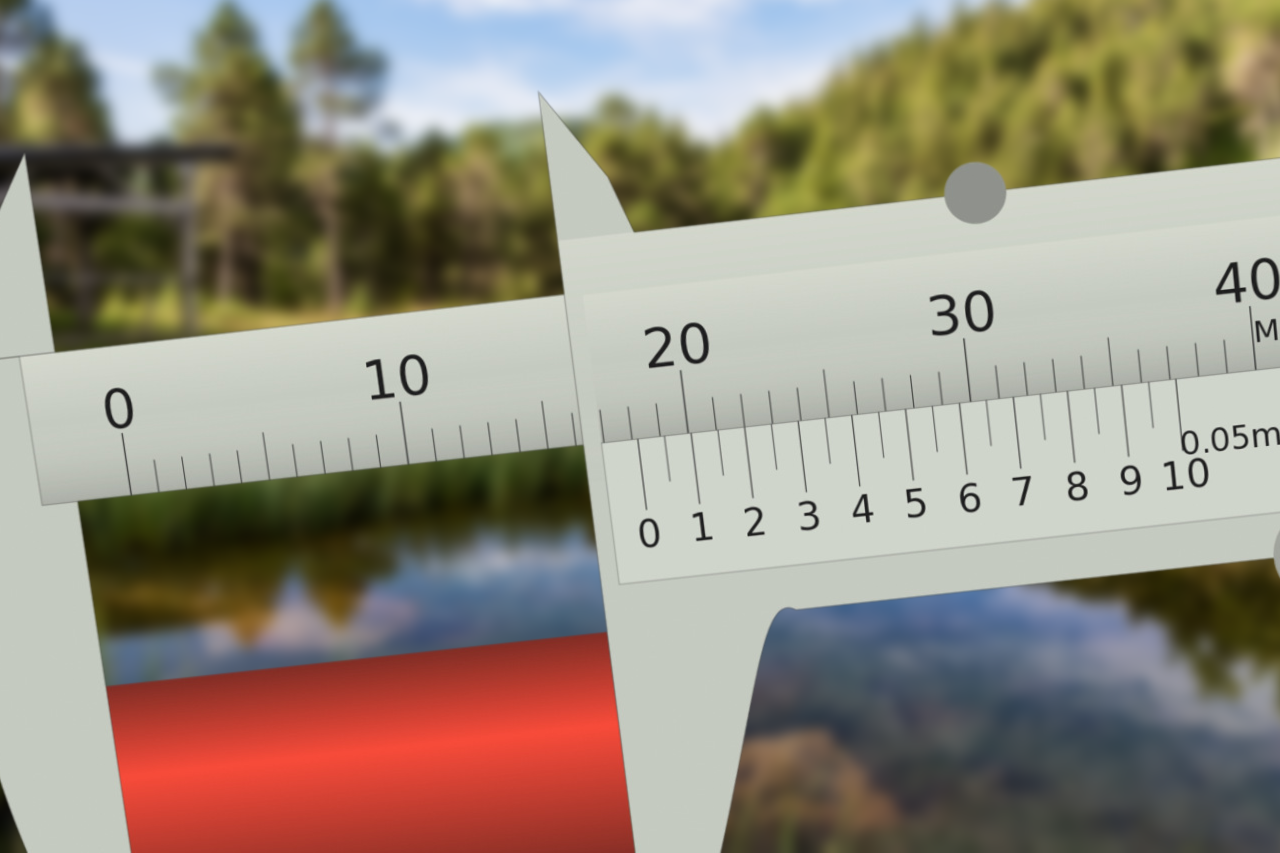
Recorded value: 18.20; mm
